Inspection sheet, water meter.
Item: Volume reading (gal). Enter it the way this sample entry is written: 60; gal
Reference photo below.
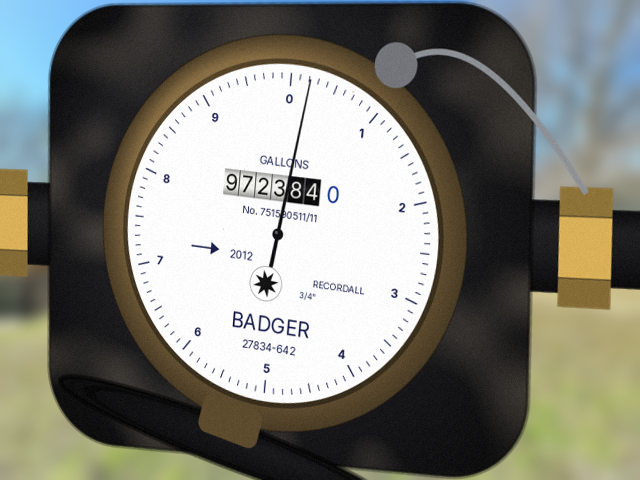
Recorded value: 9723840.2; gal
